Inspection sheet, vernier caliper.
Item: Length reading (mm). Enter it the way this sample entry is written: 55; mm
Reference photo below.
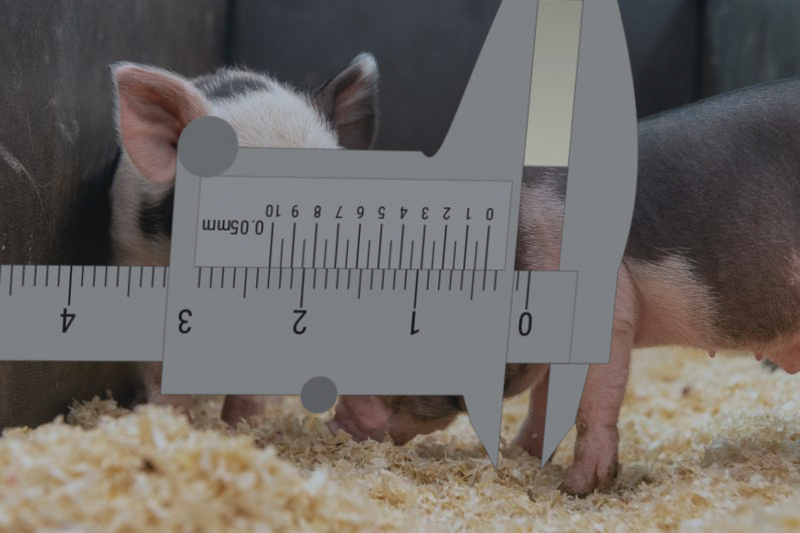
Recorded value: 4.0; mm
